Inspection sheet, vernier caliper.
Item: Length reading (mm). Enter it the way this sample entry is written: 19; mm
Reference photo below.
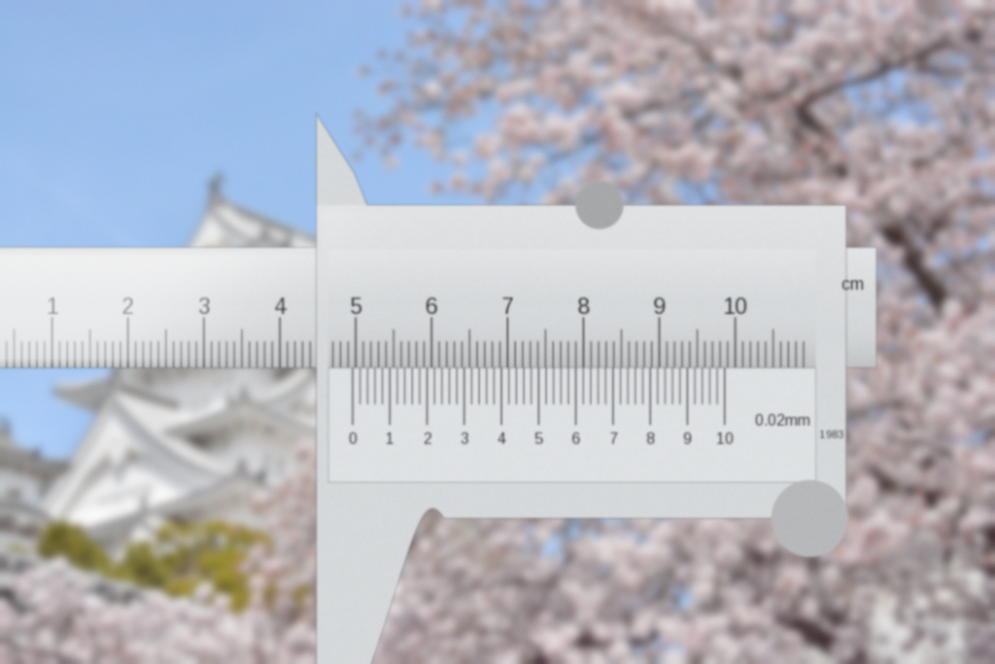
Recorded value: 49.6; mm
